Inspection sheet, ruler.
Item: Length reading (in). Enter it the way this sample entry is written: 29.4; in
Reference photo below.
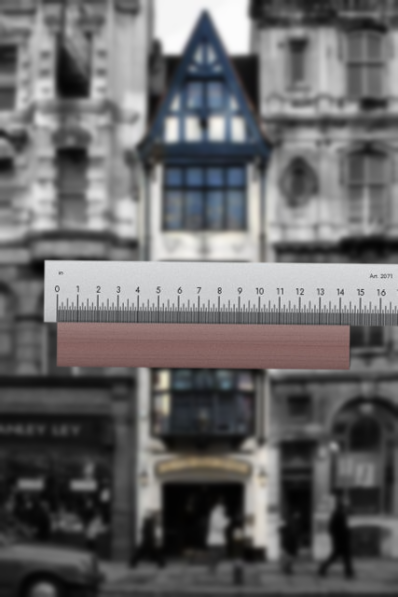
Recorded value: 14.5; in
